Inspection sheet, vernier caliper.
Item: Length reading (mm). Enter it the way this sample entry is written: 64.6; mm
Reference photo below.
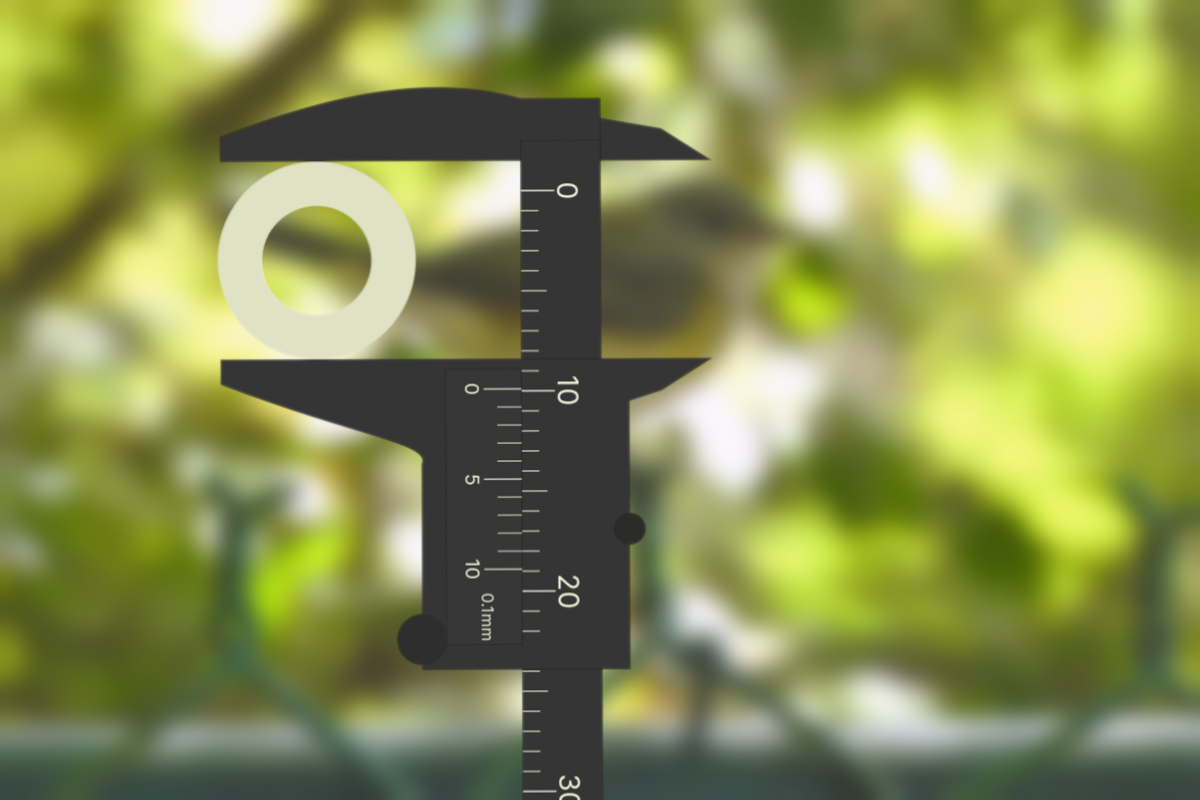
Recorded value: 9.9; mm
